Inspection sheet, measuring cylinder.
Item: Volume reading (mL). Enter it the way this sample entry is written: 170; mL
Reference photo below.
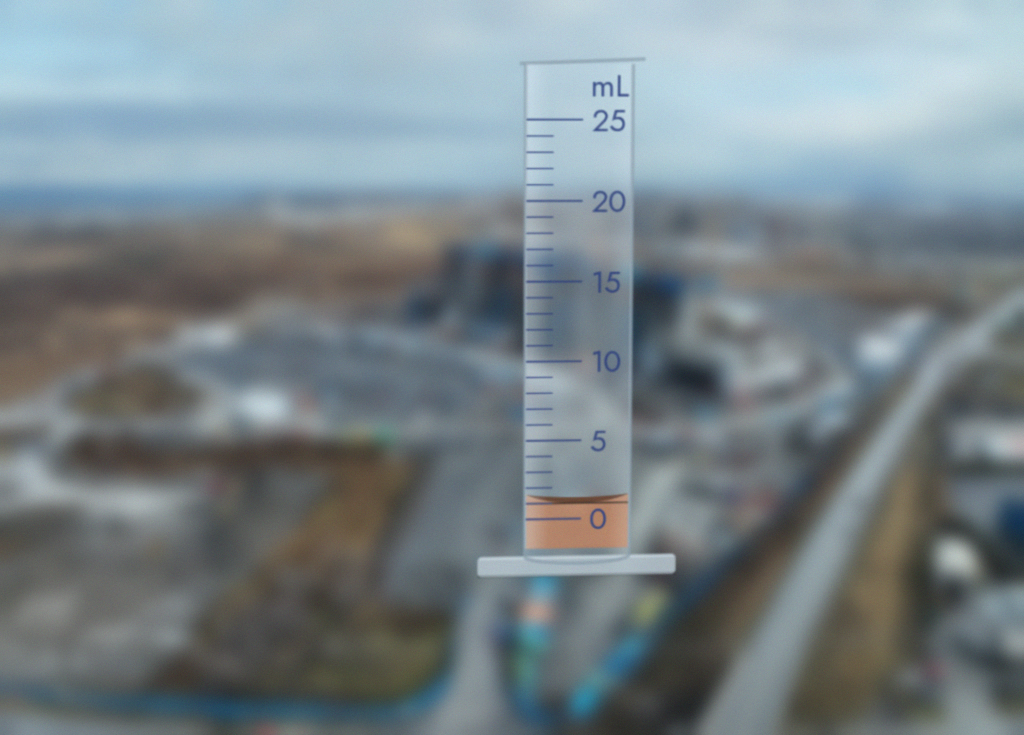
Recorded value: 1; mL
